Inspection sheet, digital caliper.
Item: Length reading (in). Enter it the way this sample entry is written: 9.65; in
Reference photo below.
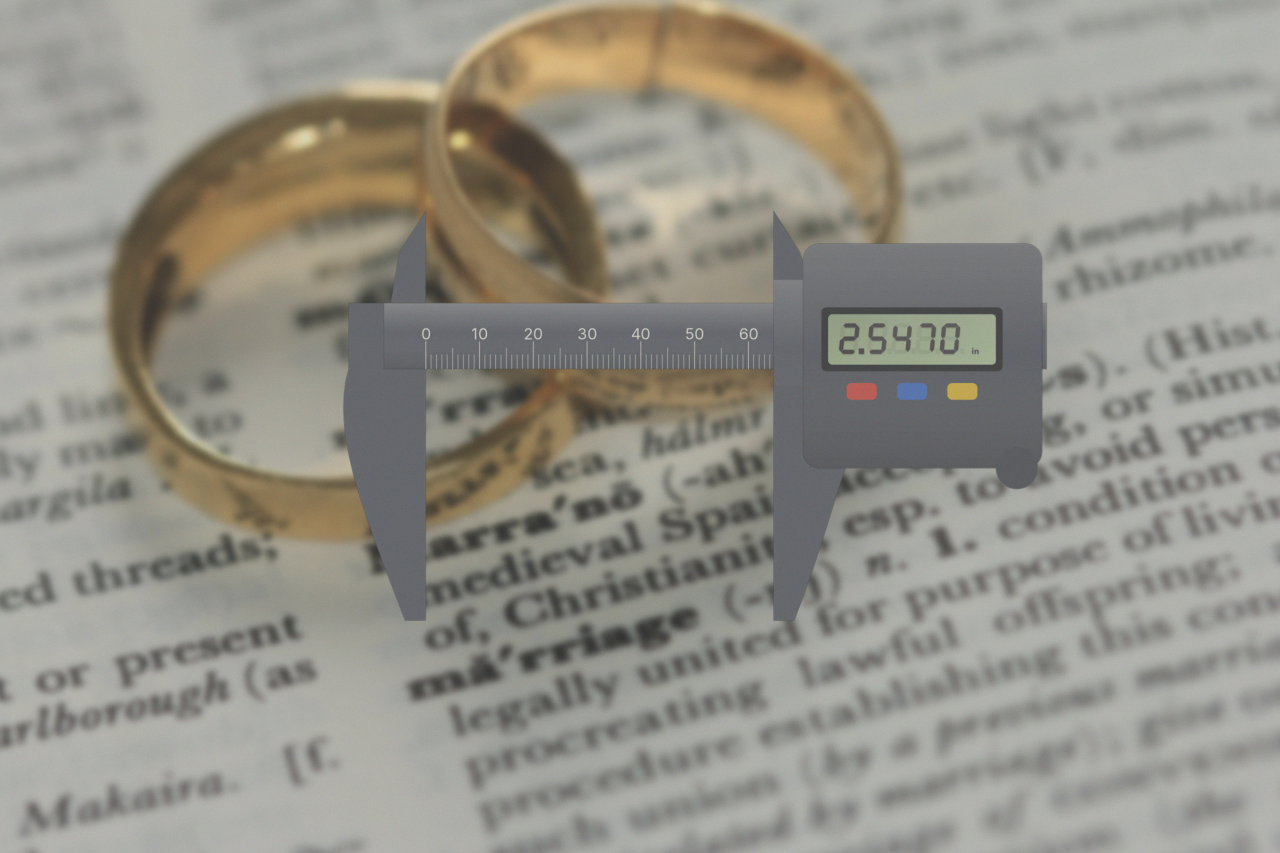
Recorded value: 2.5470; in
